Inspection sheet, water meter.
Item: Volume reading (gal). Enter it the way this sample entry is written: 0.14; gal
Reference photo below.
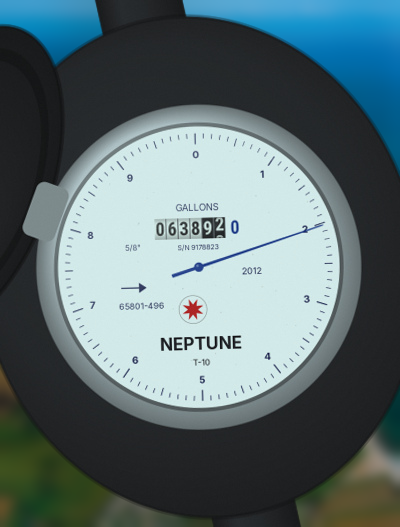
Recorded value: 638922.0; gal
